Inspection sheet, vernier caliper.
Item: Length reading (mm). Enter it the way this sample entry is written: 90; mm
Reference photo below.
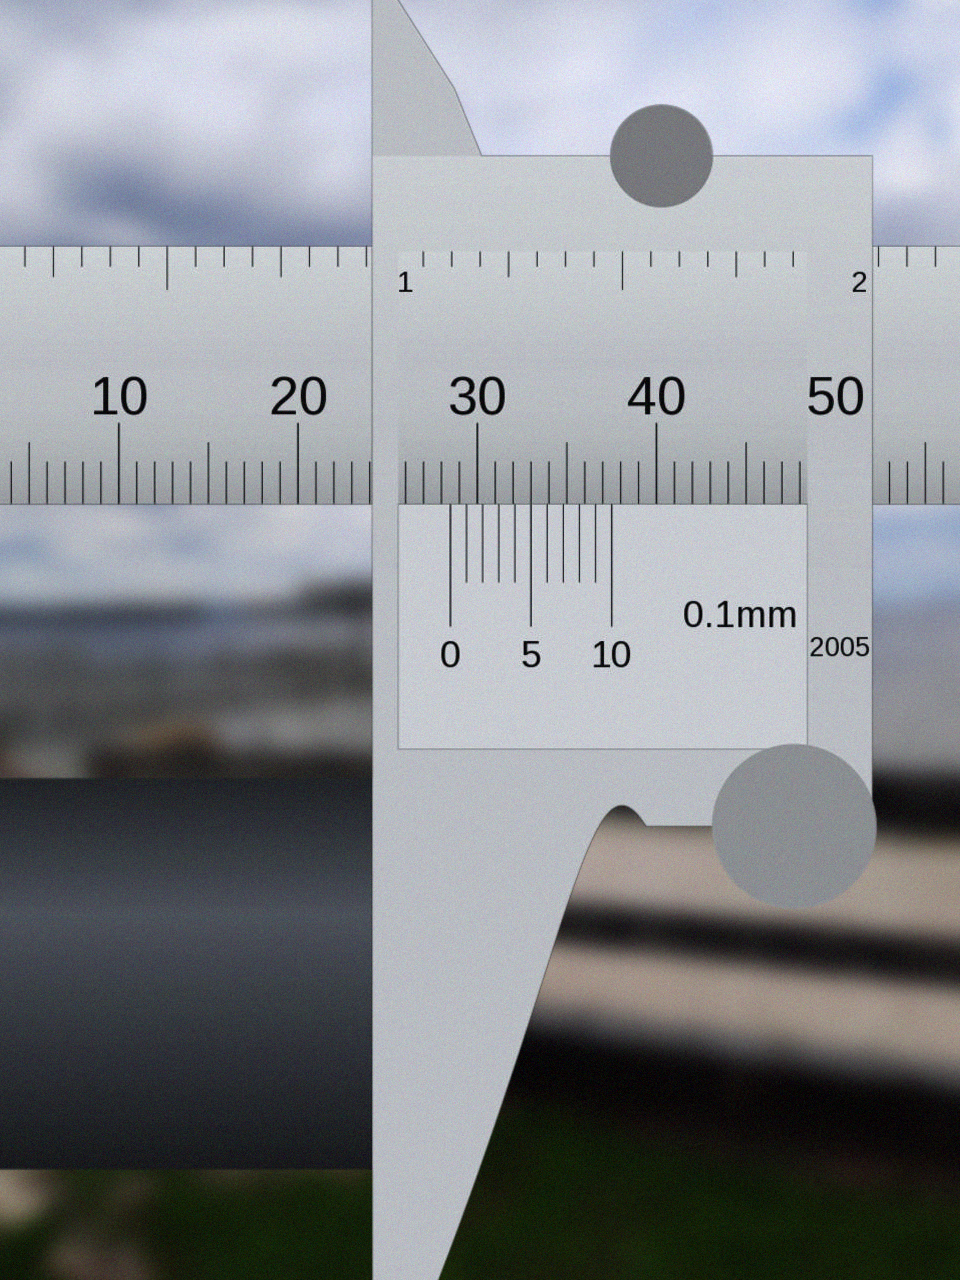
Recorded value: 28.5; mm
